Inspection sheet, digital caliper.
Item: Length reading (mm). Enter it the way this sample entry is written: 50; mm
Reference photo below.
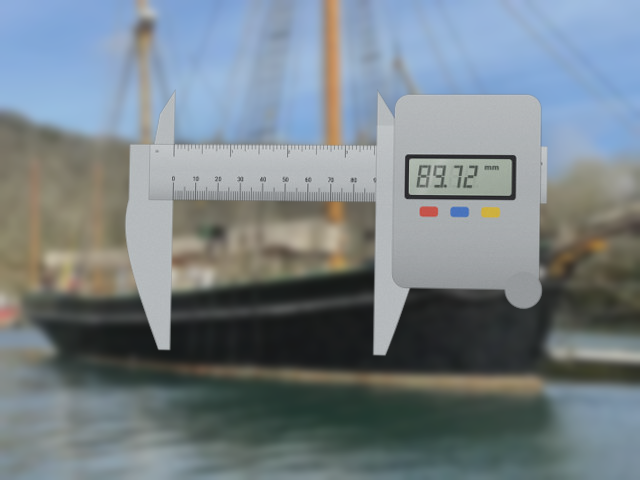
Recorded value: 89.72; mm
